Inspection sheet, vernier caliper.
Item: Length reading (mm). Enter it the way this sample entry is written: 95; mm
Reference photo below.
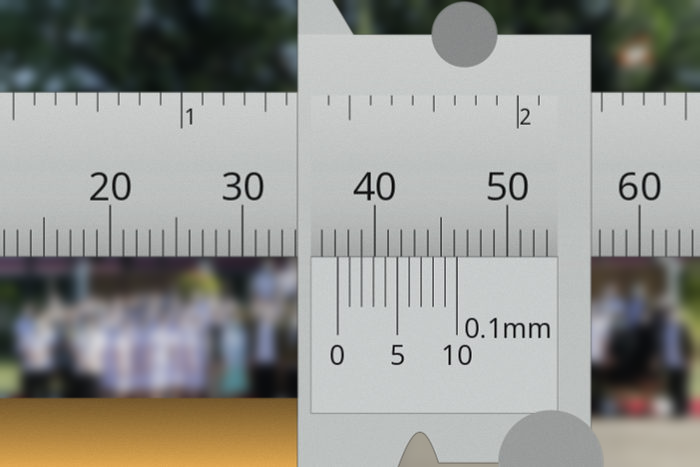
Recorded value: 37.2; mm
